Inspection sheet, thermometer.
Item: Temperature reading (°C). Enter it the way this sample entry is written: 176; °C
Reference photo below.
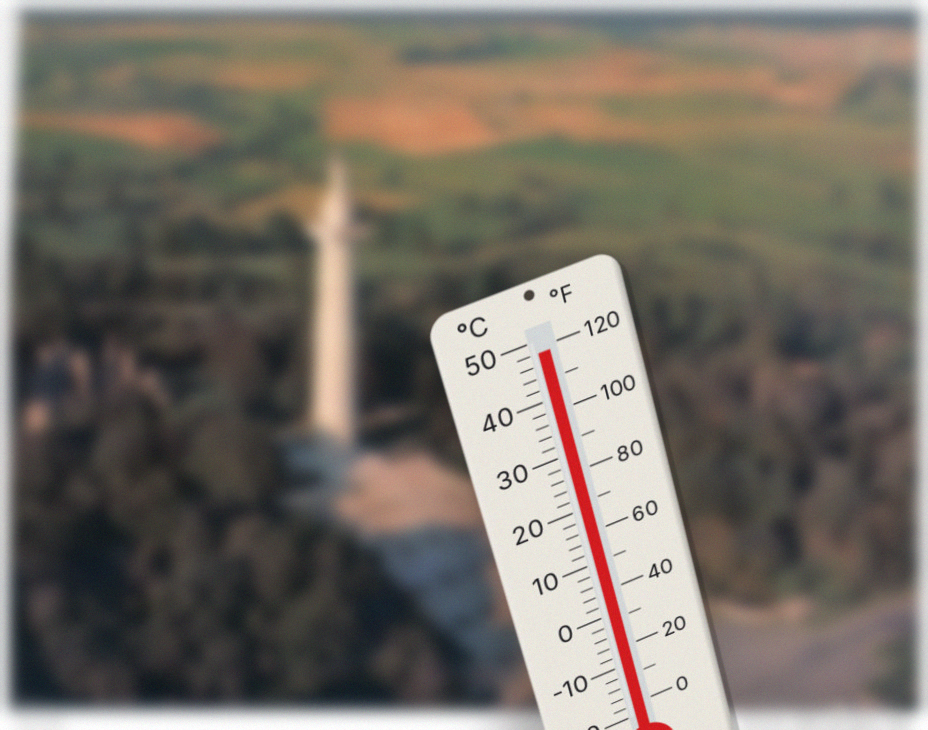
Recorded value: 48; °C
